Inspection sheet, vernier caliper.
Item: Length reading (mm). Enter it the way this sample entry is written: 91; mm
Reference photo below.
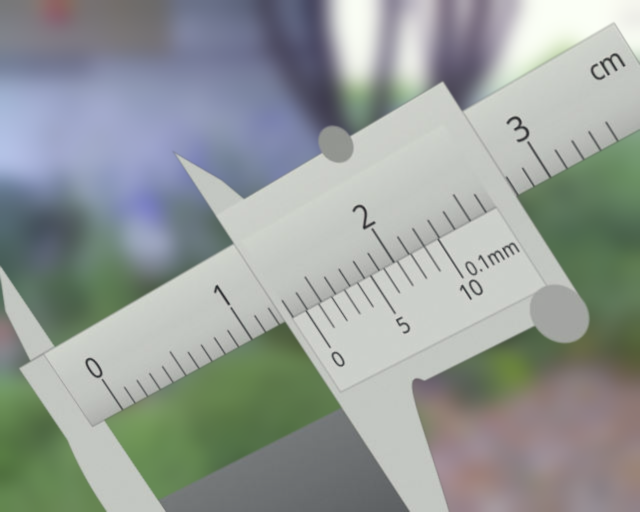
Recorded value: 13.9; mm
